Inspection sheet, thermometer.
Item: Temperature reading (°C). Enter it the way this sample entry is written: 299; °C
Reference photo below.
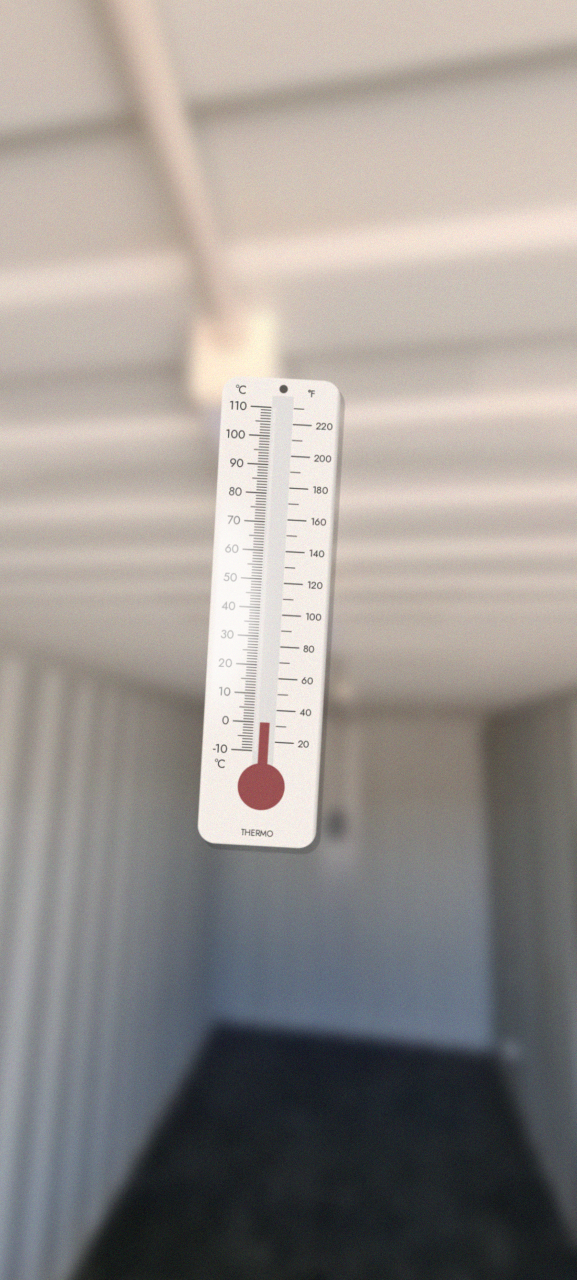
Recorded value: 0; °C
